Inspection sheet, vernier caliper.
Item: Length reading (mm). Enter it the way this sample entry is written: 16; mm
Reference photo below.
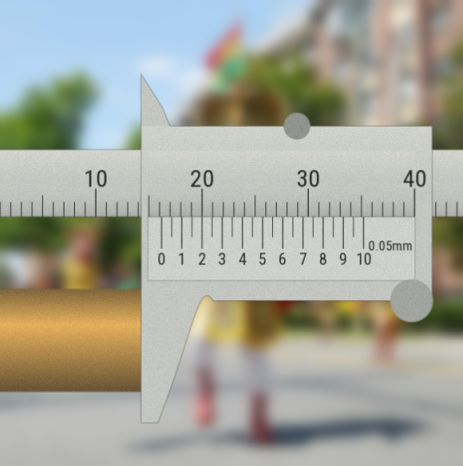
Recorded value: 16.2; mm
